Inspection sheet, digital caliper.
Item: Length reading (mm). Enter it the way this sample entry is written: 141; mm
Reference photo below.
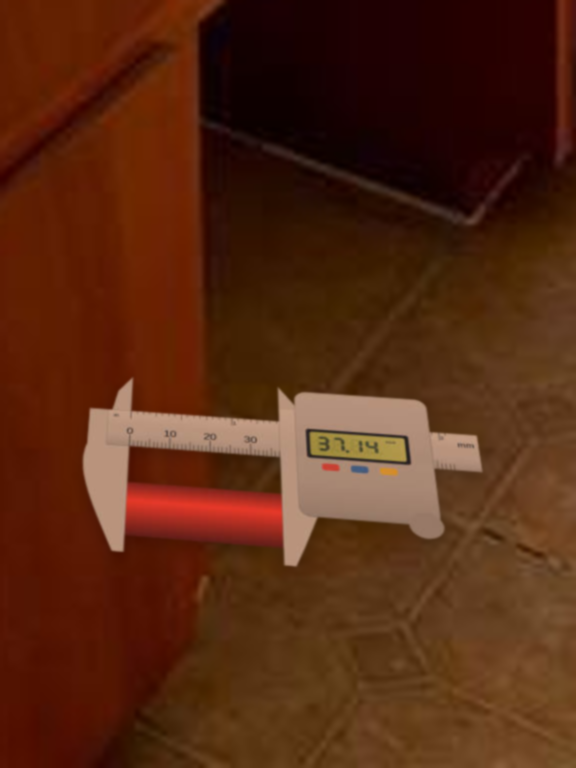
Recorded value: 37.14; mm
